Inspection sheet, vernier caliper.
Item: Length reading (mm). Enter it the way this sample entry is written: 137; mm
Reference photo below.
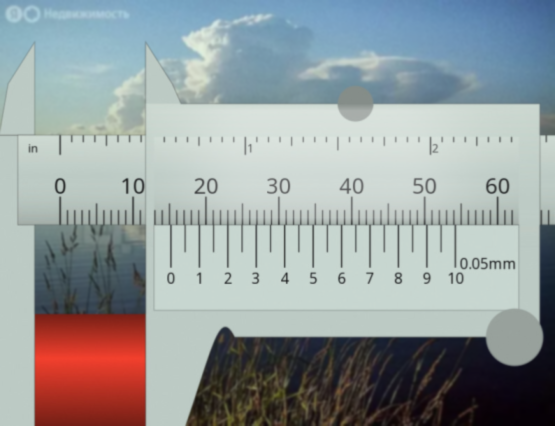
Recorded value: 15.2; mm
